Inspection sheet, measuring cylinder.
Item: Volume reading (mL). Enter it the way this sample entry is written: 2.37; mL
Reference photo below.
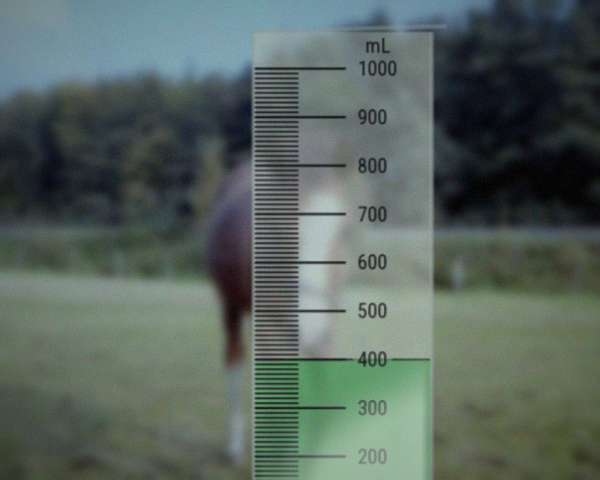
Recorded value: 400; mL
